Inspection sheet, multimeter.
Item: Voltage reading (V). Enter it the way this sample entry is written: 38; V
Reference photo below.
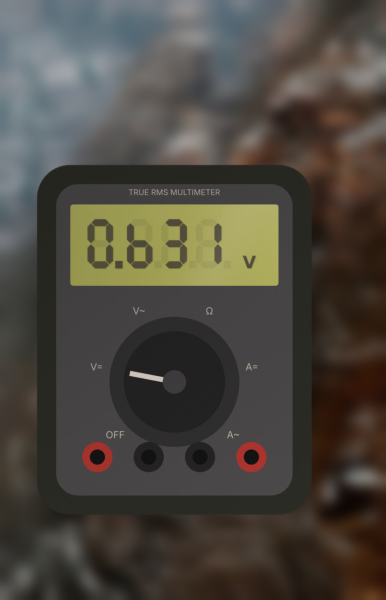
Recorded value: 0.631; V
